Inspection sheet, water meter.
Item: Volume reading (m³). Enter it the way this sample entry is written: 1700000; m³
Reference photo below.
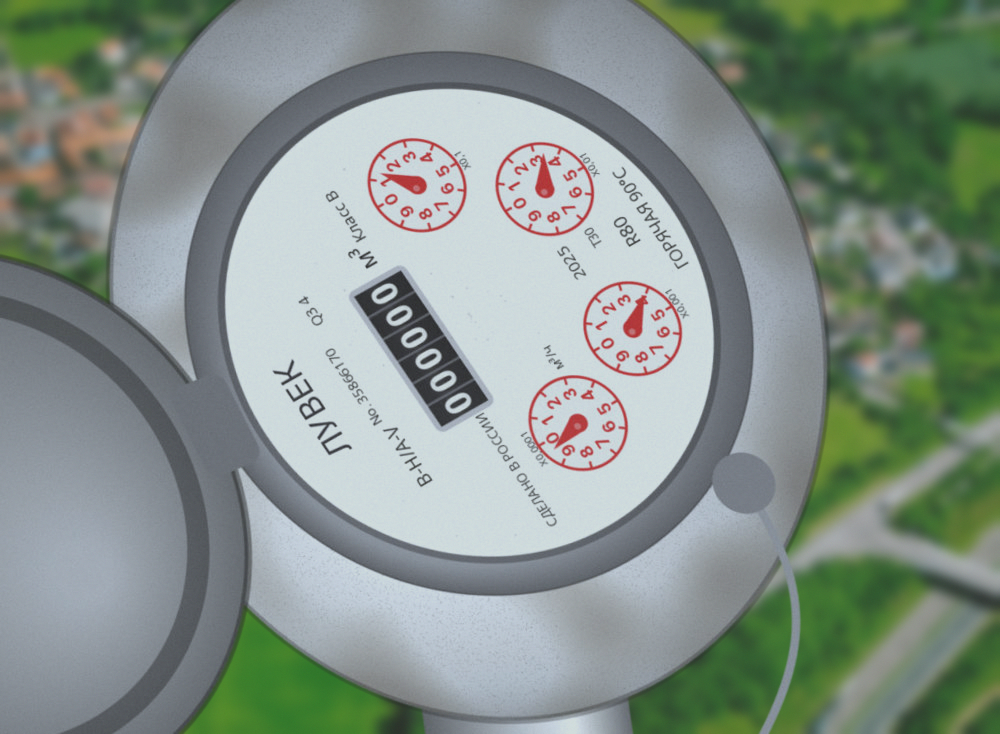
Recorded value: 0.1339; m³
